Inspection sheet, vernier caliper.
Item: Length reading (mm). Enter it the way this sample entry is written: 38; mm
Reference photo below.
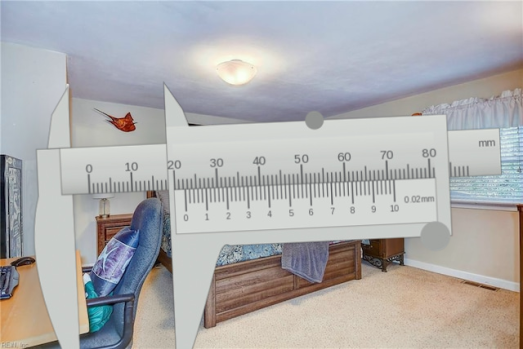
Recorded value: 22.5; mm
